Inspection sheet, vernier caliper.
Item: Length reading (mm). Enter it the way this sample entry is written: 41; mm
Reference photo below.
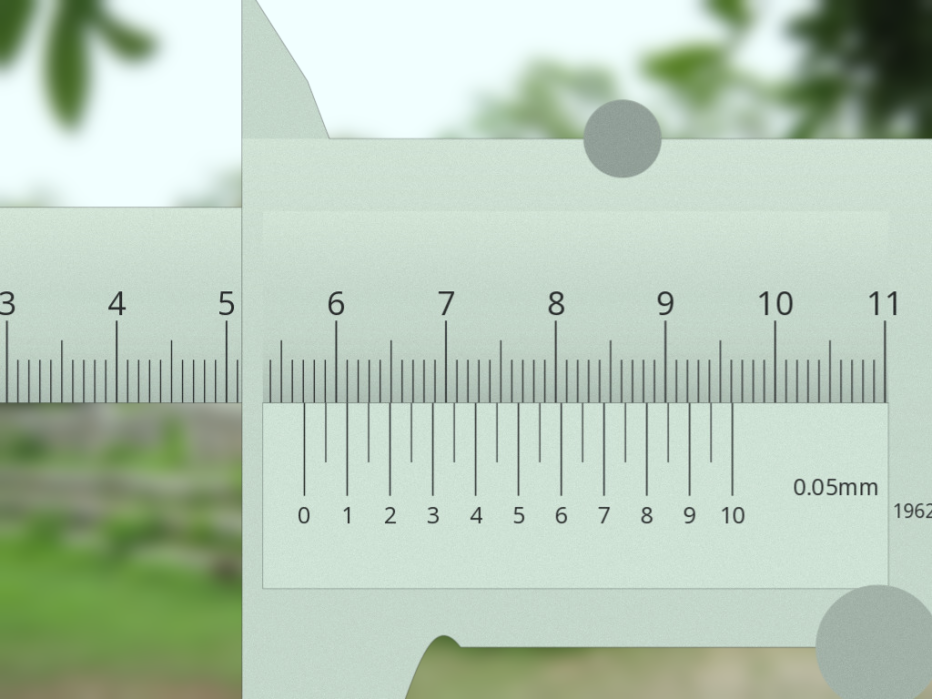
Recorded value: 57.1; mm
